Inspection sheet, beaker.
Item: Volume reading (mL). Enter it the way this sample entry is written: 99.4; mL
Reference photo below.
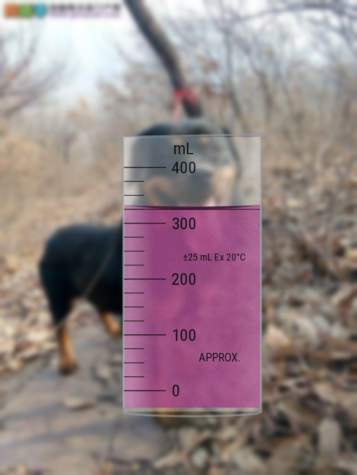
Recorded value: 325; mL
